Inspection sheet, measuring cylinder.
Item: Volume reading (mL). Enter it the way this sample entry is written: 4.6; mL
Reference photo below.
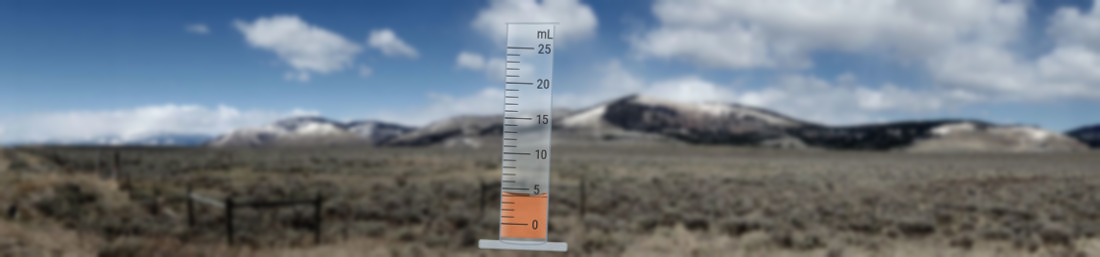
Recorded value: 4; mL
